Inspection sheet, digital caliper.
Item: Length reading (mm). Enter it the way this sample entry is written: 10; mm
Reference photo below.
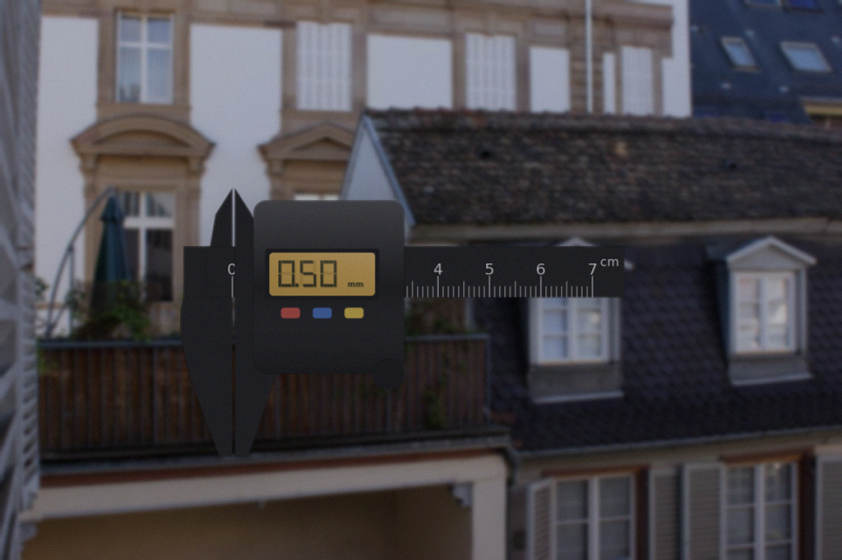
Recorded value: 0.50; mm
